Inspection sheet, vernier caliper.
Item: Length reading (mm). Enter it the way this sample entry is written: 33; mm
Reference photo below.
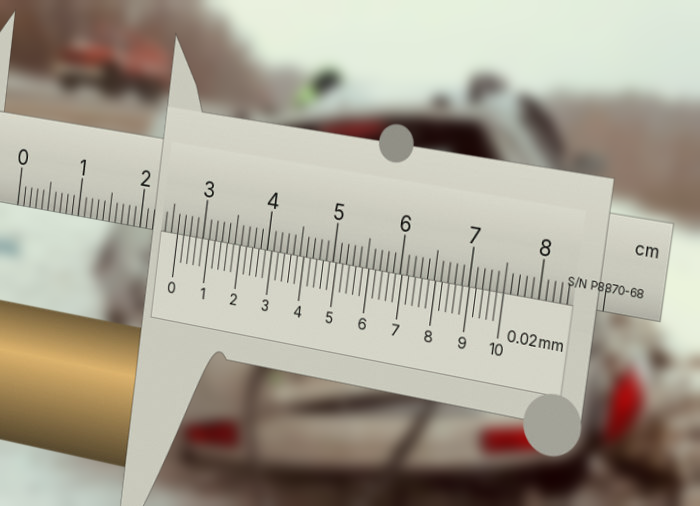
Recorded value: 26.0; mm
